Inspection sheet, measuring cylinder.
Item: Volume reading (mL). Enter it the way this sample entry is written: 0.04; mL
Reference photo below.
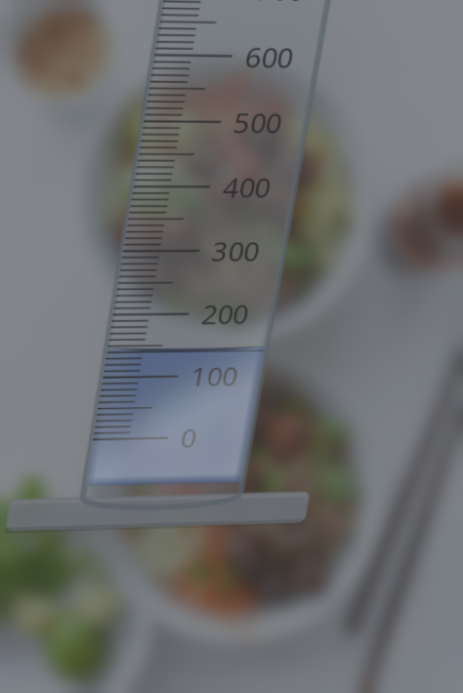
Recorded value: 140; mL
